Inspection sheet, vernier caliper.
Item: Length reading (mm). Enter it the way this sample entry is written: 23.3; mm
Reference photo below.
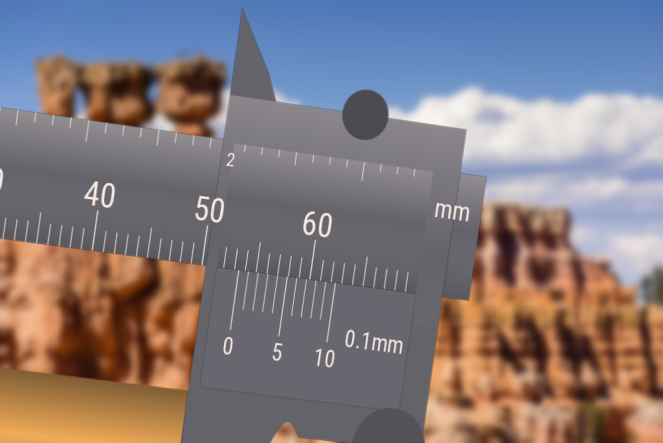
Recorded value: 53.4; mm
